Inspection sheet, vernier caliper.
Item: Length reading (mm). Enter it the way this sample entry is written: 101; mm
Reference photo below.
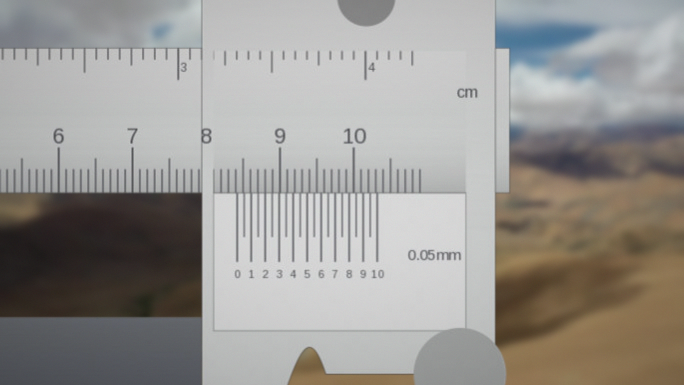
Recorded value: 84.2; mm
